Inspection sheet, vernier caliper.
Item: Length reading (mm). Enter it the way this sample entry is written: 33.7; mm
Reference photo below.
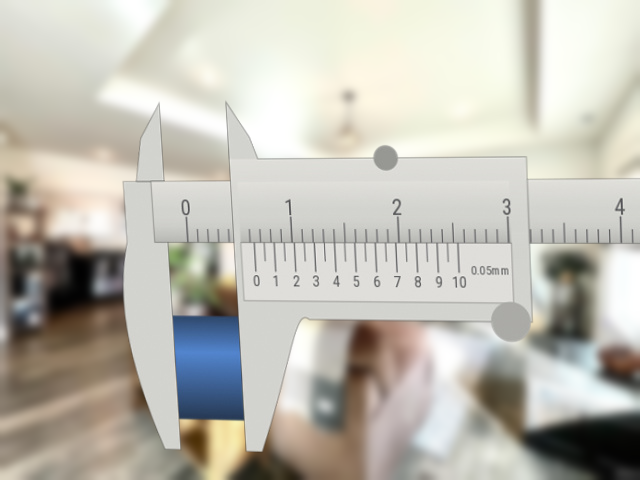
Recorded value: 6.4; mm
